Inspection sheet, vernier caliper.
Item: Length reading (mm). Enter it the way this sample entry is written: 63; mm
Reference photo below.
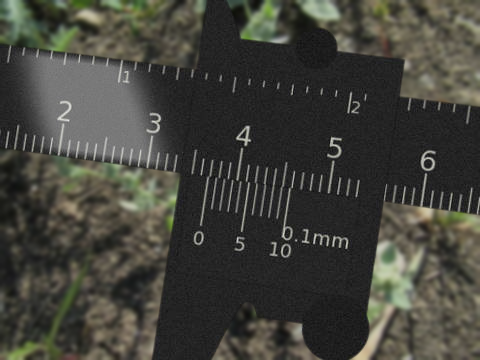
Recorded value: 36.8; mm
